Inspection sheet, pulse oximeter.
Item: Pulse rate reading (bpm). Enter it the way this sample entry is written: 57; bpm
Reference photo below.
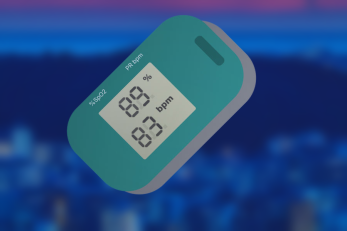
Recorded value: 83; bpm
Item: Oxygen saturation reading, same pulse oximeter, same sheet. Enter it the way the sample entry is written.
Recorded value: 89; %
